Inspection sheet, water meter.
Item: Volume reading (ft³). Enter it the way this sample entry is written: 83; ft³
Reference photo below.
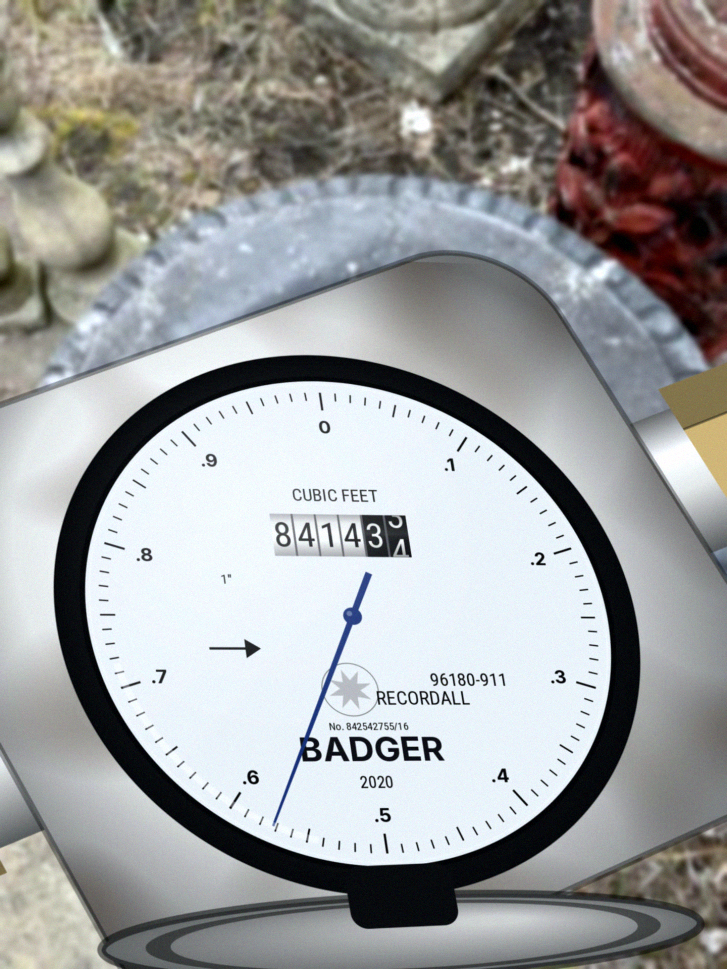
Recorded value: 841433.57; ft³
